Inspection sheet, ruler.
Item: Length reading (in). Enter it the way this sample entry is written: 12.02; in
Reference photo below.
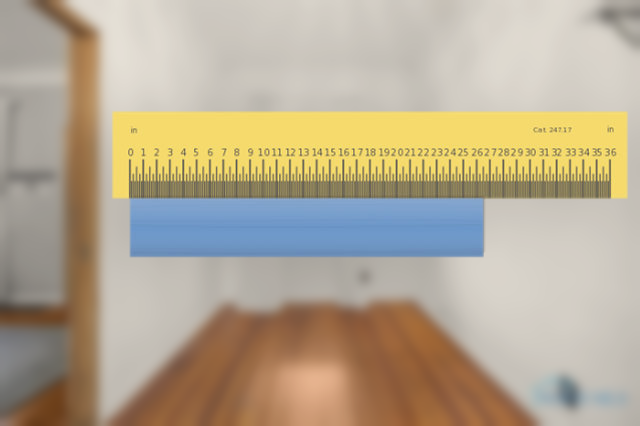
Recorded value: 26.5; in
